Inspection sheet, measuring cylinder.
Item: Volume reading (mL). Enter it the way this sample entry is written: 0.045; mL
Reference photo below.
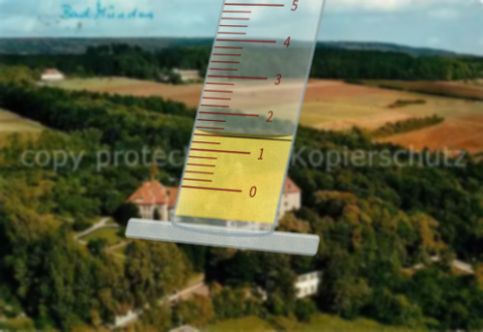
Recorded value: 1.4; mL
